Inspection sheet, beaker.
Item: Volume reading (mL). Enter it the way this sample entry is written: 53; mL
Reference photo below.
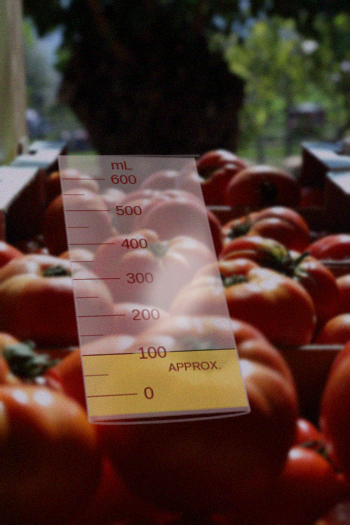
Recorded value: 100; mL
